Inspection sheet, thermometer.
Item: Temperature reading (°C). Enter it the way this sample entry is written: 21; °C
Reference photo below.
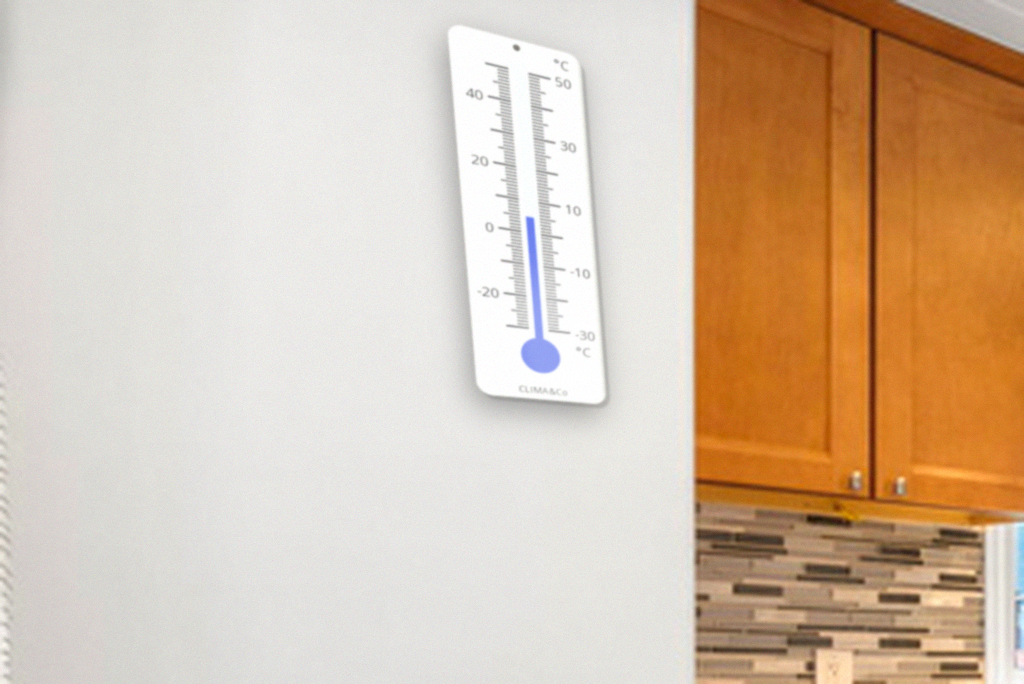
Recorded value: 5; °C
